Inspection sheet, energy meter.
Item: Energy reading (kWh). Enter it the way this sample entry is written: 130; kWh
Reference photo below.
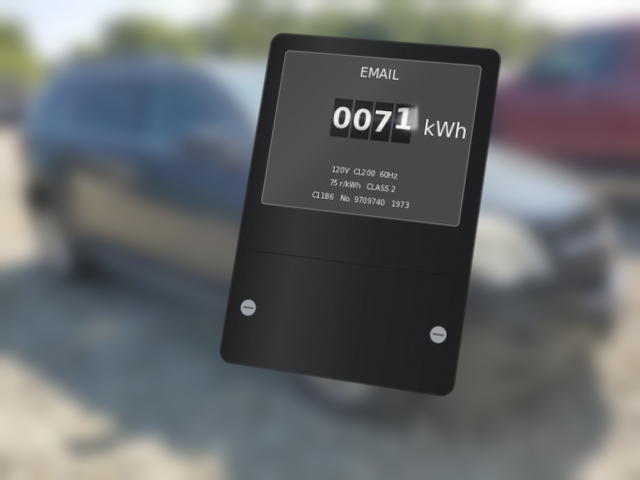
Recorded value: 71; kWh
